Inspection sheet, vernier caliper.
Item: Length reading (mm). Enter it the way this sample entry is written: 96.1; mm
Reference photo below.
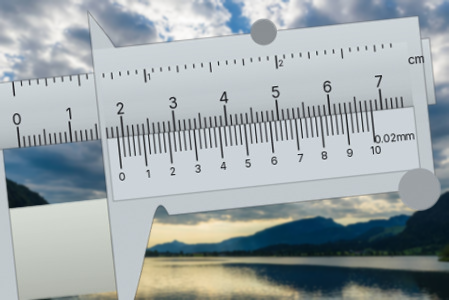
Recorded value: 19.0; mm
